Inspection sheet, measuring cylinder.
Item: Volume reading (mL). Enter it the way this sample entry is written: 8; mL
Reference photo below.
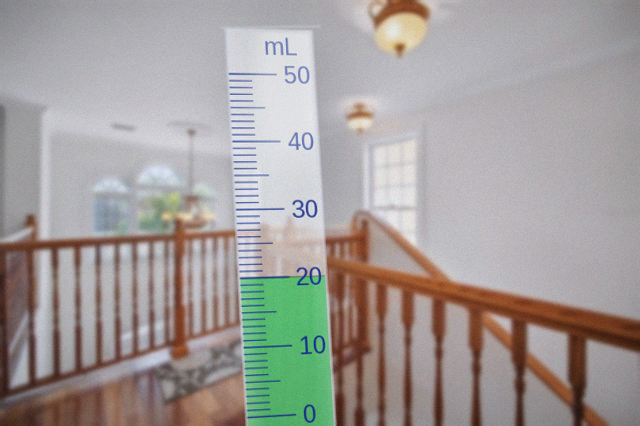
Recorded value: 20; mL
